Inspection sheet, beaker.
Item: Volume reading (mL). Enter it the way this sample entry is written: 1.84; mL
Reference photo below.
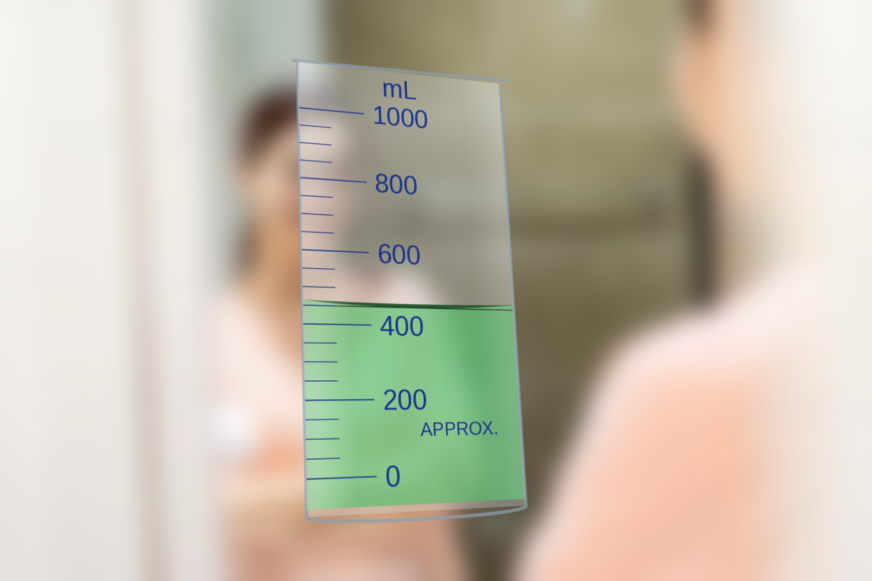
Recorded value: 450; mL
